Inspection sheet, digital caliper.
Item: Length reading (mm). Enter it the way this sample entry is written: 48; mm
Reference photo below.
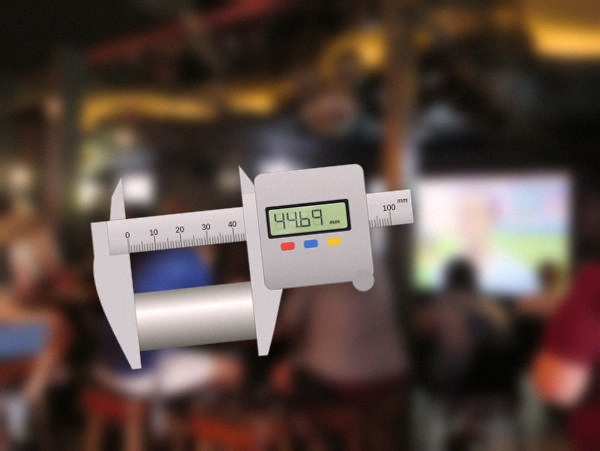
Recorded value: 44.69; mm
